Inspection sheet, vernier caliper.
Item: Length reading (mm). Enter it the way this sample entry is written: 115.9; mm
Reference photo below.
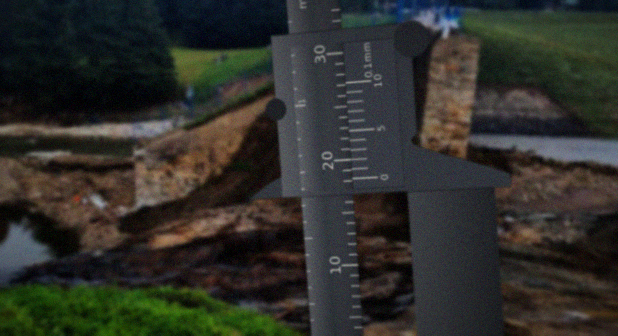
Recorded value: 18.2; mm
